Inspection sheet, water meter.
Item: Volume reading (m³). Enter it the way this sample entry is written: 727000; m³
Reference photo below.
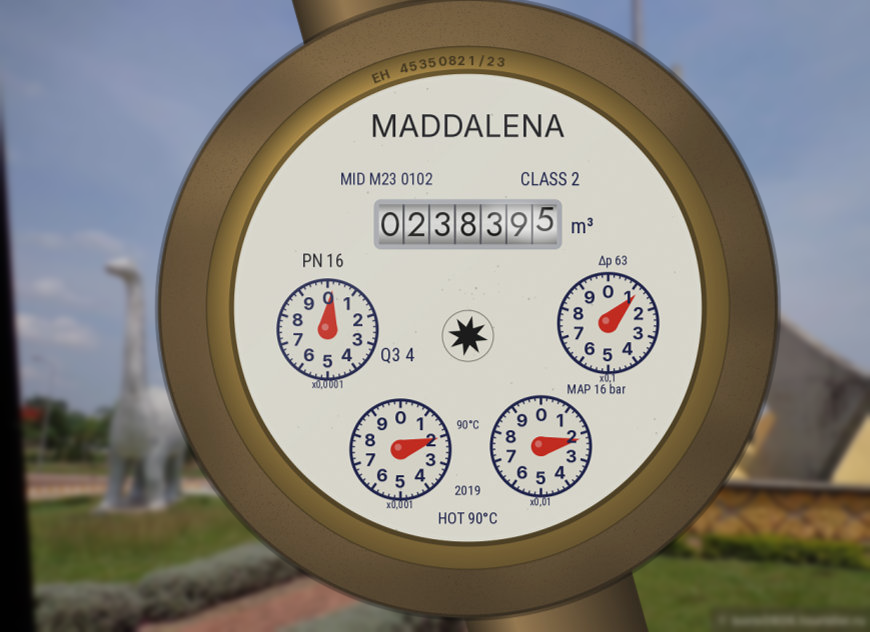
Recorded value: 238395.1220; m³
